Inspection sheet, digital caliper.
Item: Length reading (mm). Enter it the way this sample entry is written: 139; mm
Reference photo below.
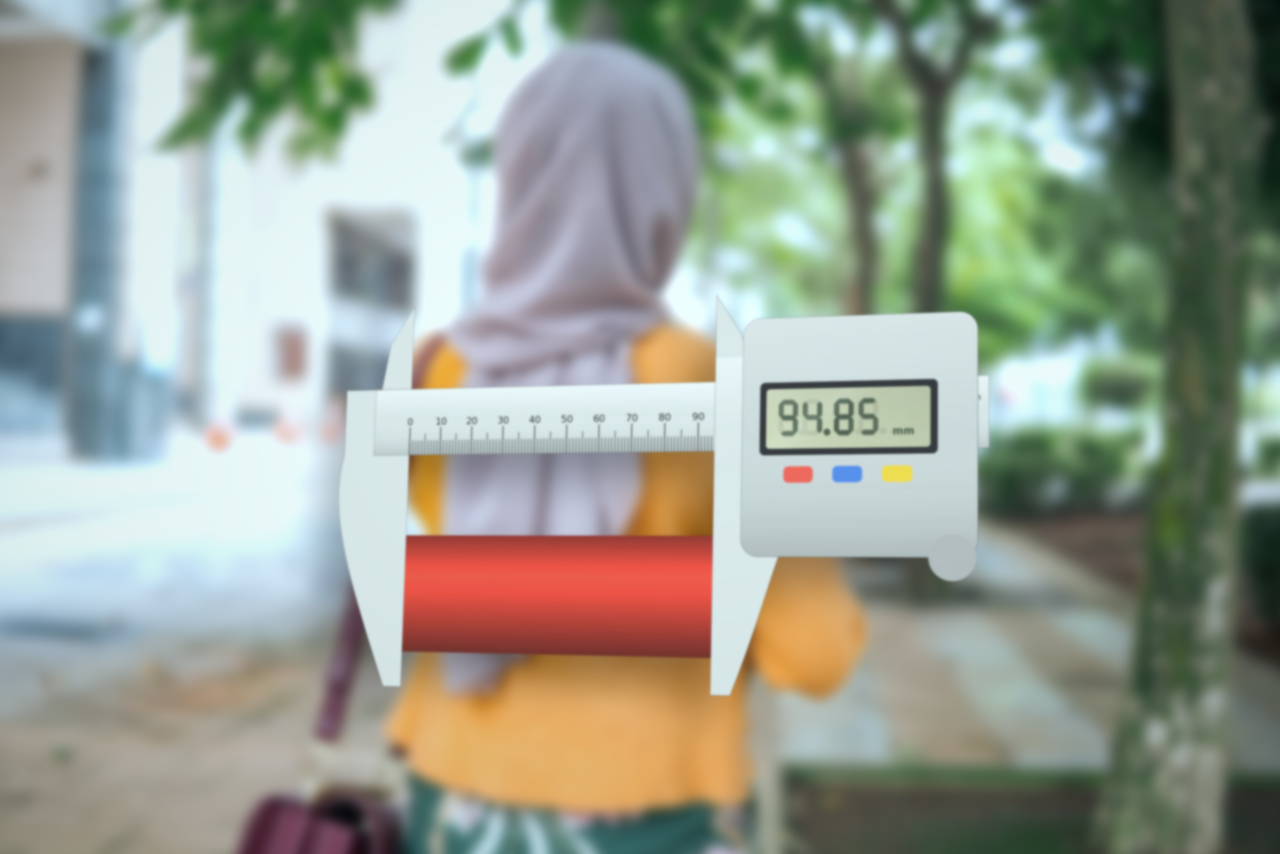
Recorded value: 94.85; mm
